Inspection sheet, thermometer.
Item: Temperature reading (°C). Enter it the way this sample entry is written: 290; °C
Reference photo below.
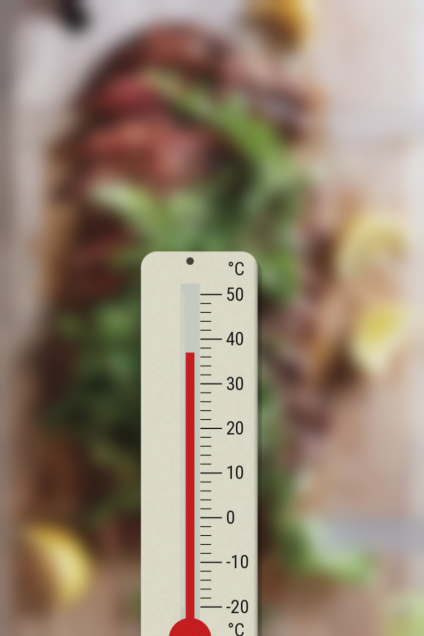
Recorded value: 37; °C
